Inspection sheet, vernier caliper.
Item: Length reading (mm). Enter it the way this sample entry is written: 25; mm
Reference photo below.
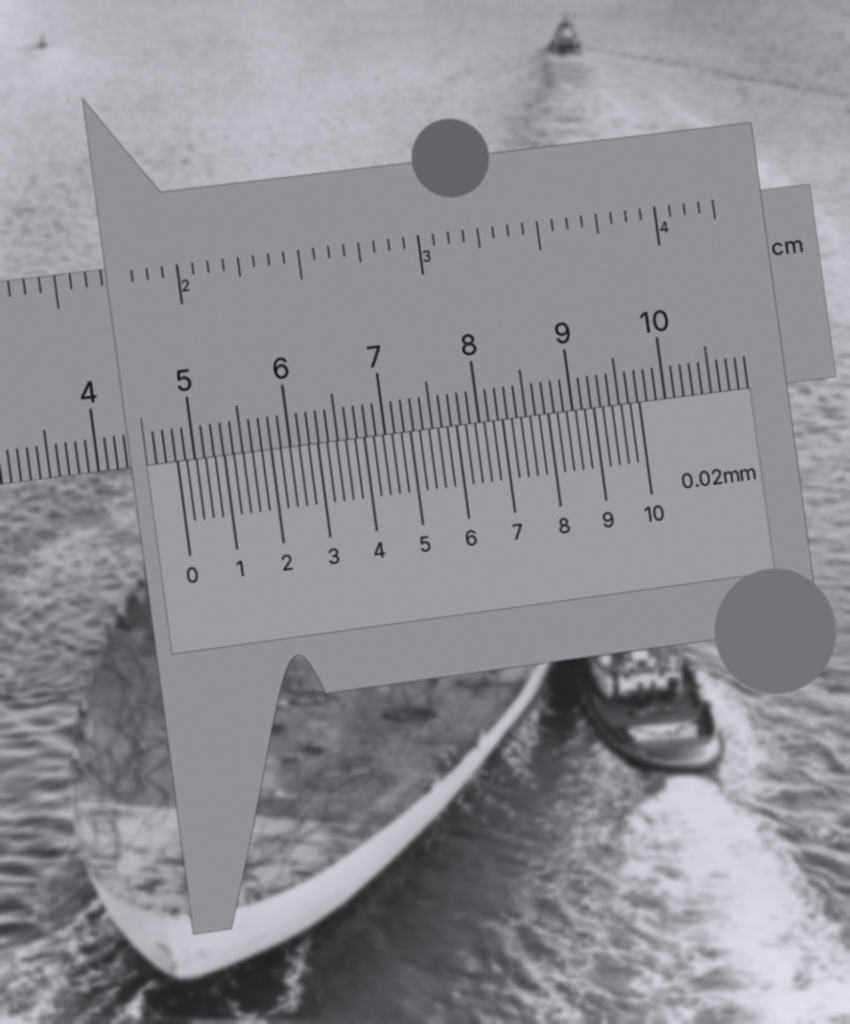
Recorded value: 48.2; mm
